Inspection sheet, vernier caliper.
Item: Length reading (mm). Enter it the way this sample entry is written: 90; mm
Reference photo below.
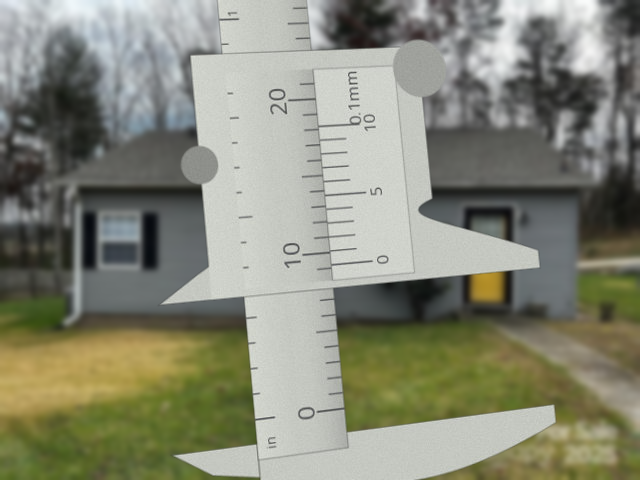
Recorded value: 9.2; mm
